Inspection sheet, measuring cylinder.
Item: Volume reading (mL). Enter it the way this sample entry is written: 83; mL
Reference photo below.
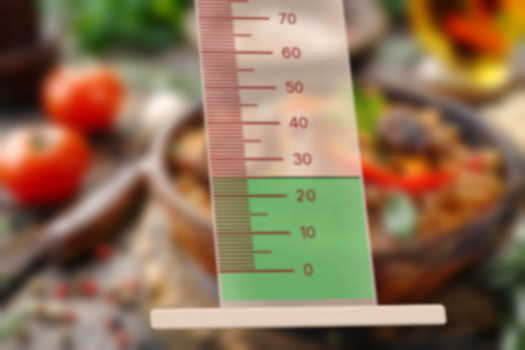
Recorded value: 25; mL
